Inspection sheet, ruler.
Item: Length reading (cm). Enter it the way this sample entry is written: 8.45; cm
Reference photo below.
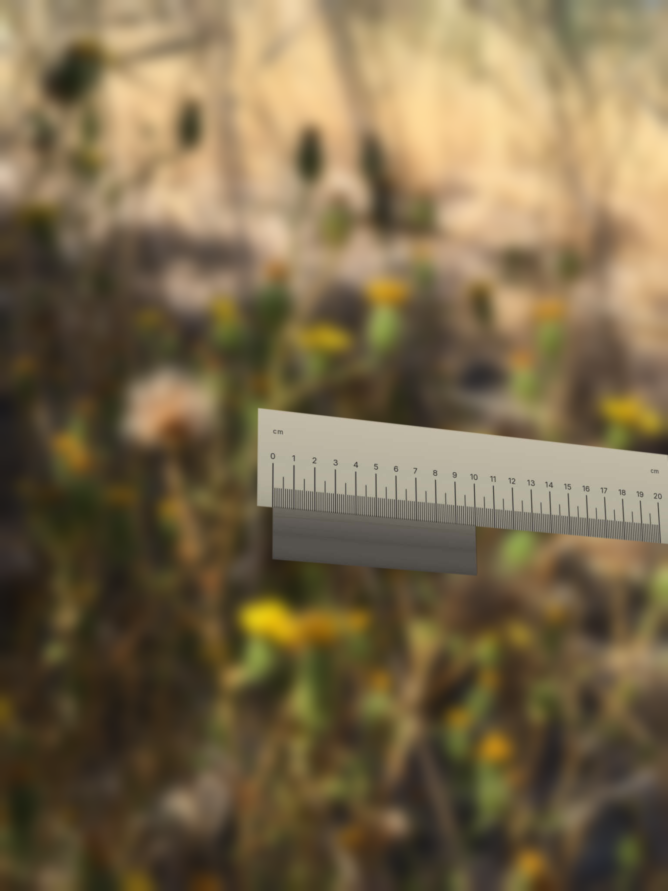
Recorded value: 10; cm
